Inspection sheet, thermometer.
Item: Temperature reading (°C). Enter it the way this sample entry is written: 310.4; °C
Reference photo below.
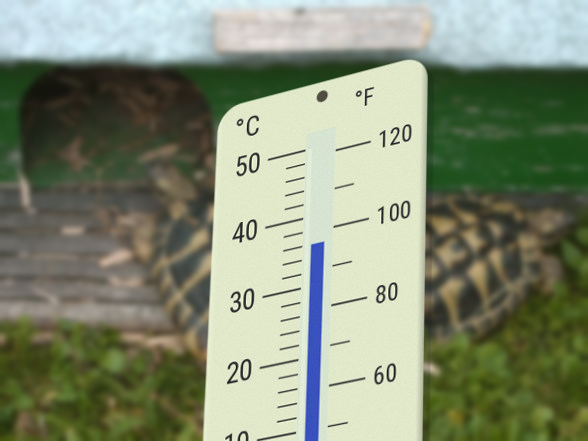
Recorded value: 36; °C
